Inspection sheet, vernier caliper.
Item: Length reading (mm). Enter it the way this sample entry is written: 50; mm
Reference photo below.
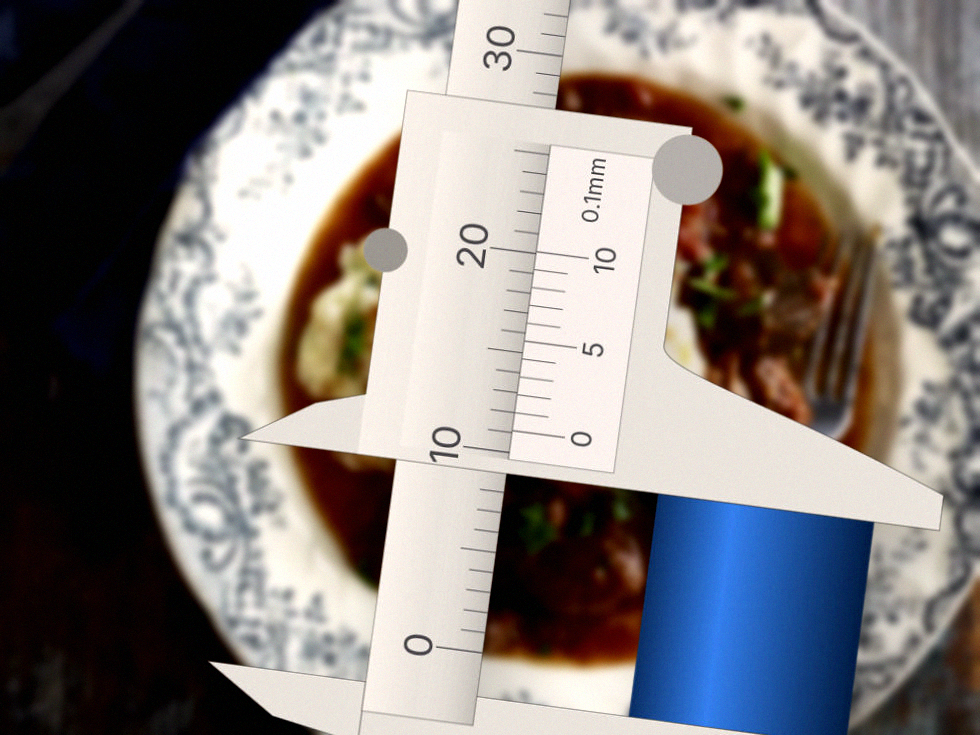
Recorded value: 11.1; mm
